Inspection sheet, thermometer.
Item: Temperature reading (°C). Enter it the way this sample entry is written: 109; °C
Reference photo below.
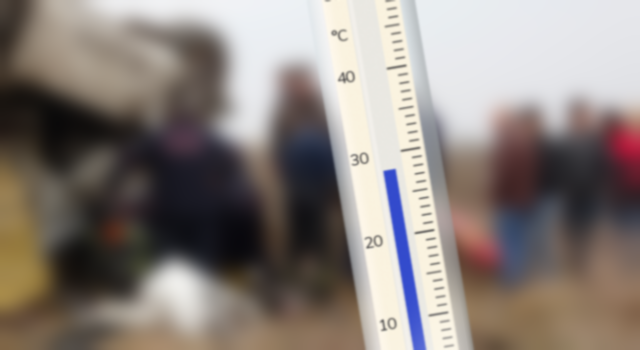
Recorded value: 28; °C
